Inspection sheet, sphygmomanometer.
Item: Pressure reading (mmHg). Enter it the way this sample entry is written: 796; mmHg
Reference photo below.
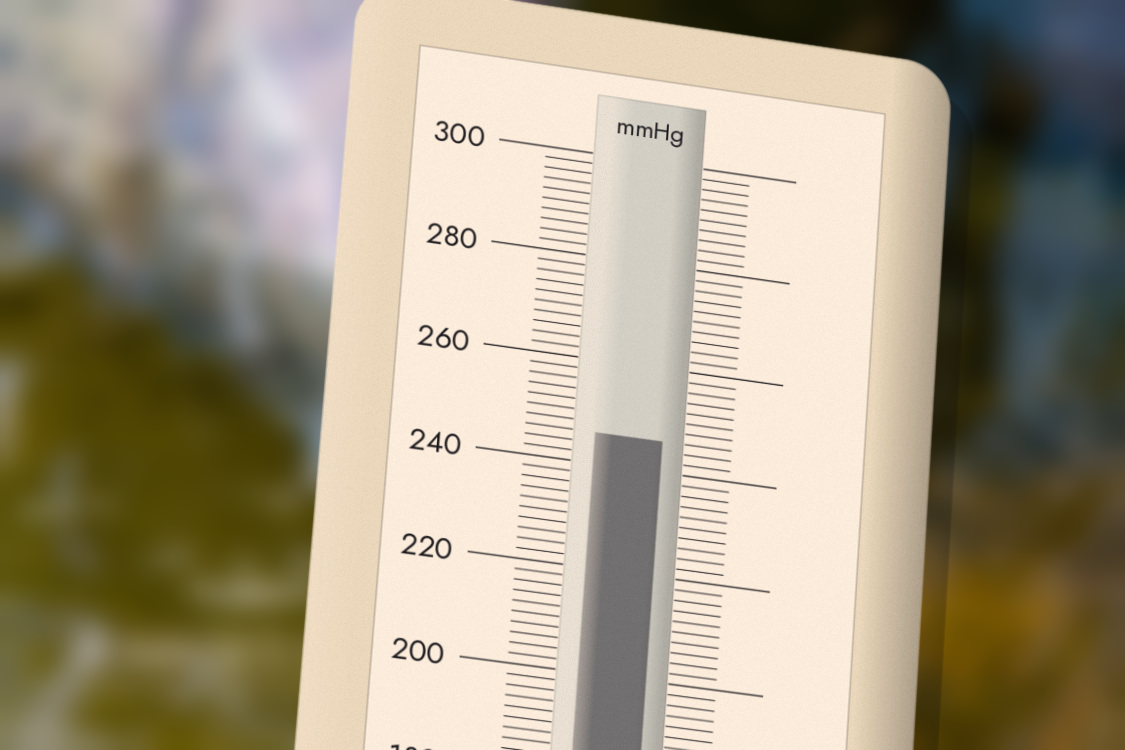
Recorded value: 246; mmHg
